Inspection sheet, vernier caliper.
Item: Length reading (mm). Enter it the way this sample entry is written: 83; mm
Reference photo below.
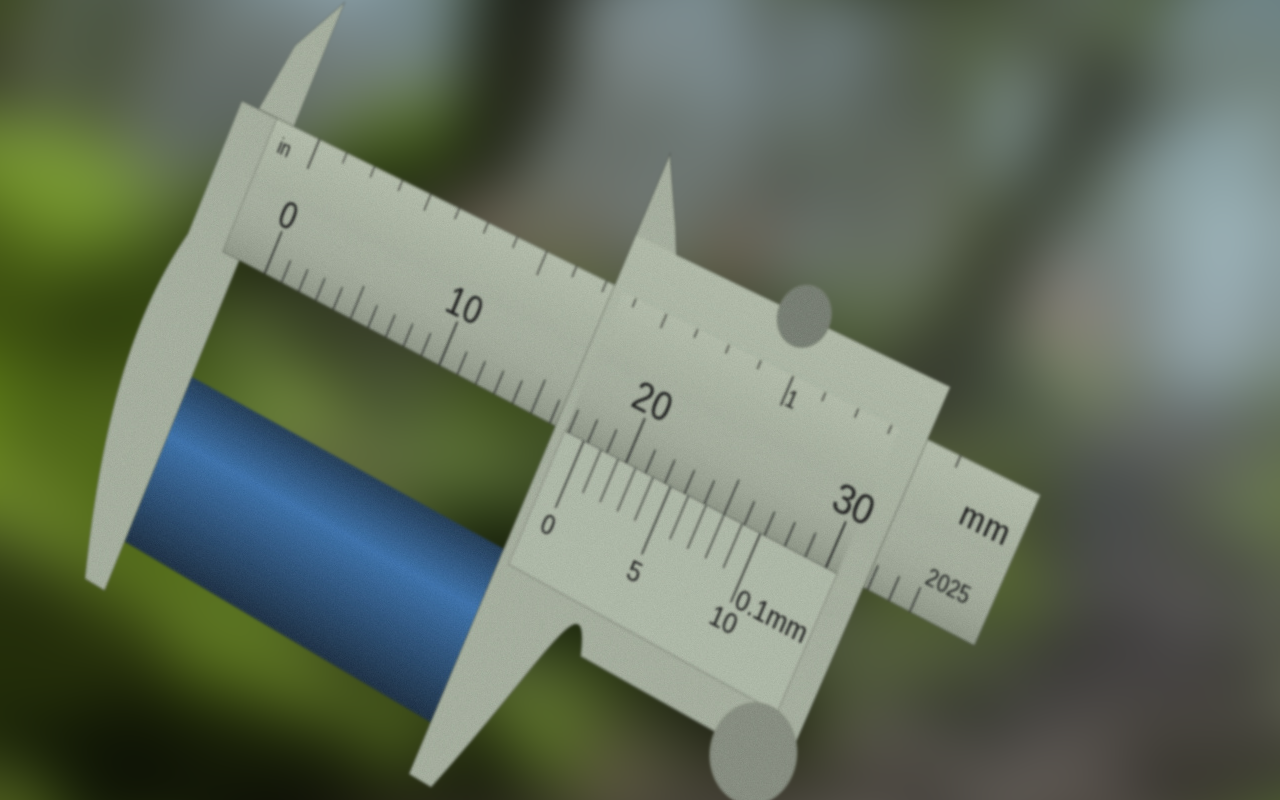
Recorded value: 17.8; mm
